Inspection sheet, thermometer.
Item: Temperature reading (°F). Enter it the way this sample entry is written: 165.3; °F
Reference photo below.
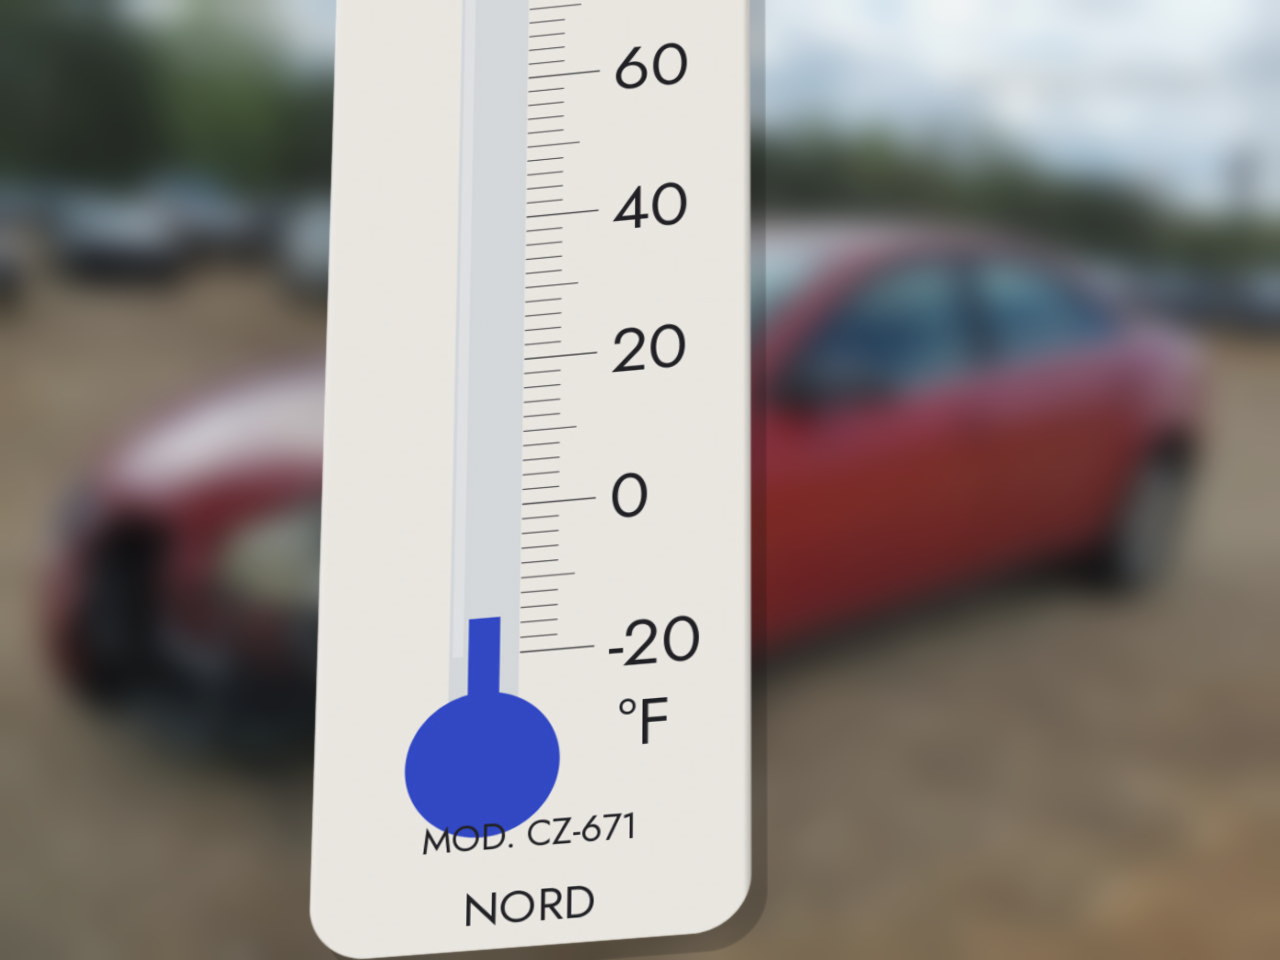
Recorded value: -15; °F
